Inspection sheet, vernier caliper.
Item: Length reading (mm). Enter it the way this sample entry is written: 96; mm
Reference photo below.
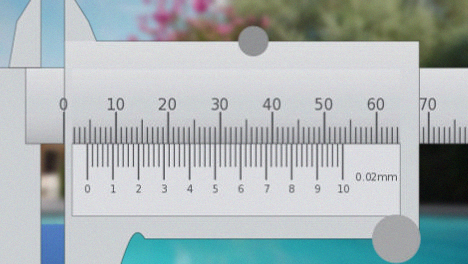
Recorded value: 4.5; mm
